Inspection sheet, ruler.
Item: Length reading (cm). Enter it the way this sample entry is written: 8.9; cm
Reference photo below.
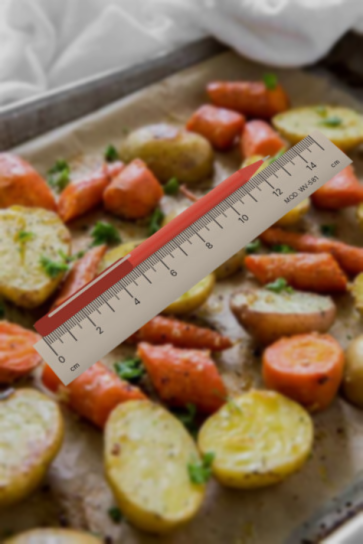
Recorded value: 13; cm
